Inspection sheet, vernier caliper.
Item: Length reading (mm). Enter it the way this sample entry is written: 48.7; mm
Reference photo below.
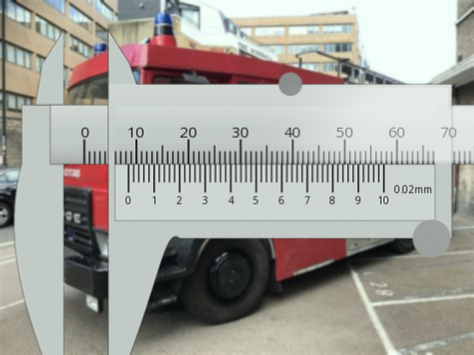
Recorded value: 8.5; mm
